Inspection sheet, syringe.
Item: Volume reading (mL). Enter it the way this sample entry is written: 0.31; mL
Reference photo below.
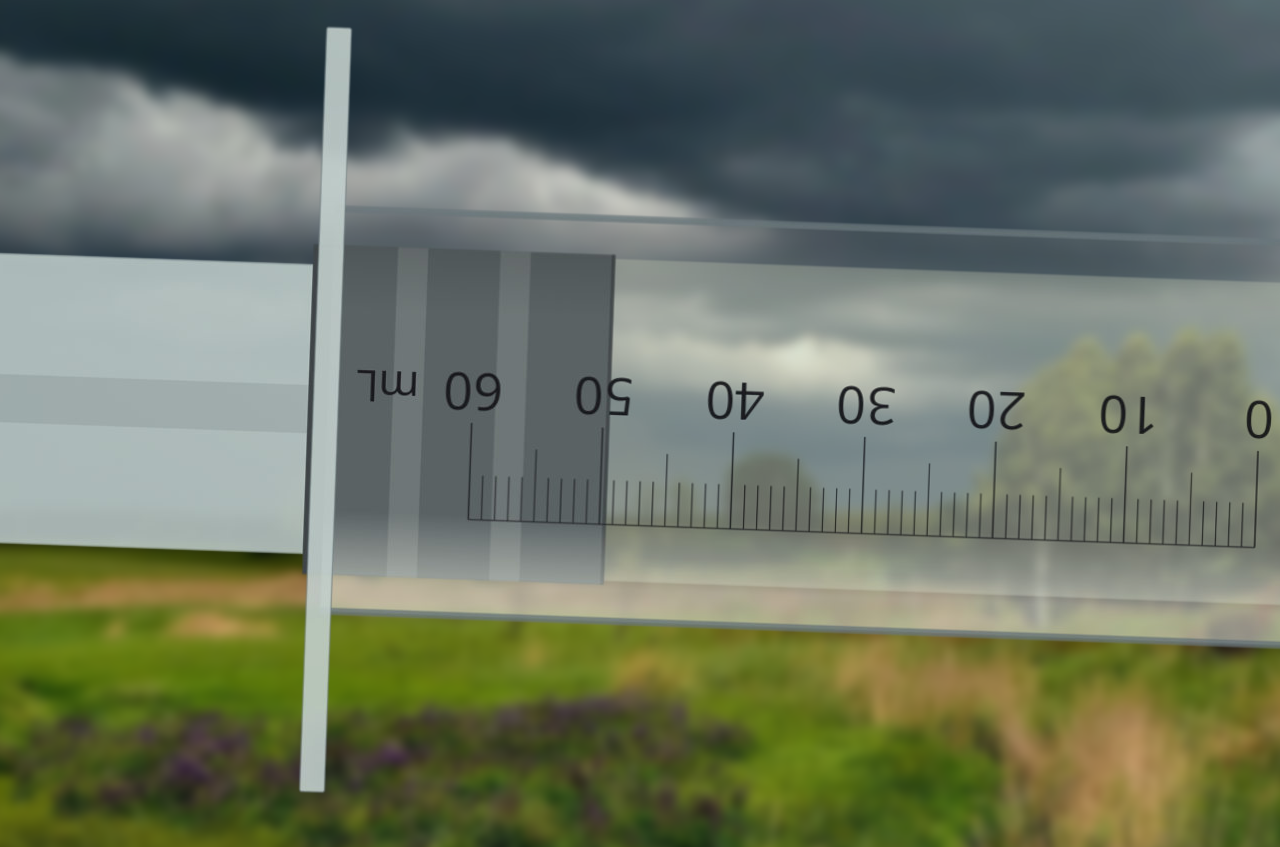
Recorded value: 49.5; mL
